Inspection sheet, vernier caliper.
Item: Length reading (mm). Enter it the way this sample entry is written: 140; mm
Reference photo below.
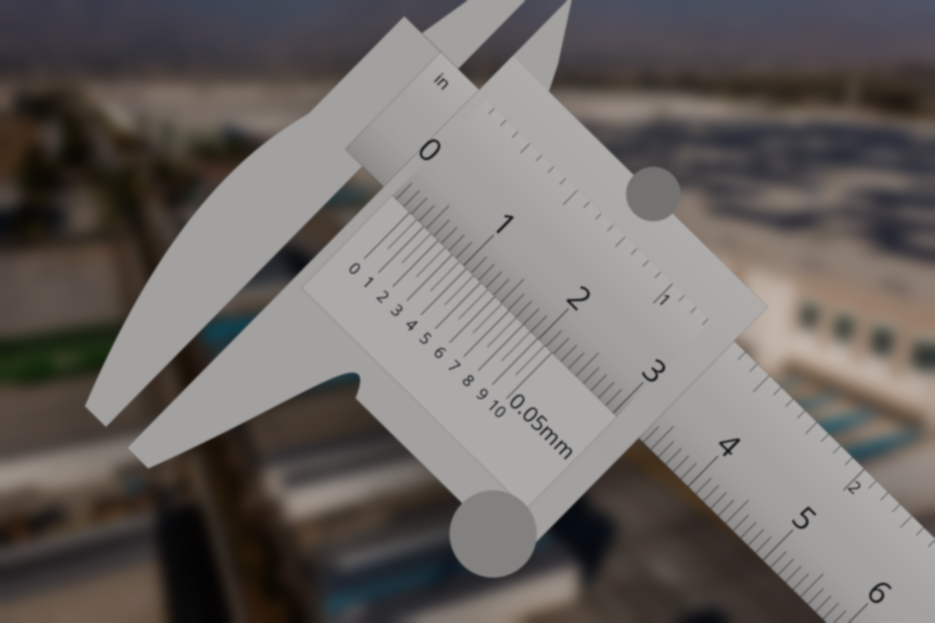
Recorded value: 2.8; mm
